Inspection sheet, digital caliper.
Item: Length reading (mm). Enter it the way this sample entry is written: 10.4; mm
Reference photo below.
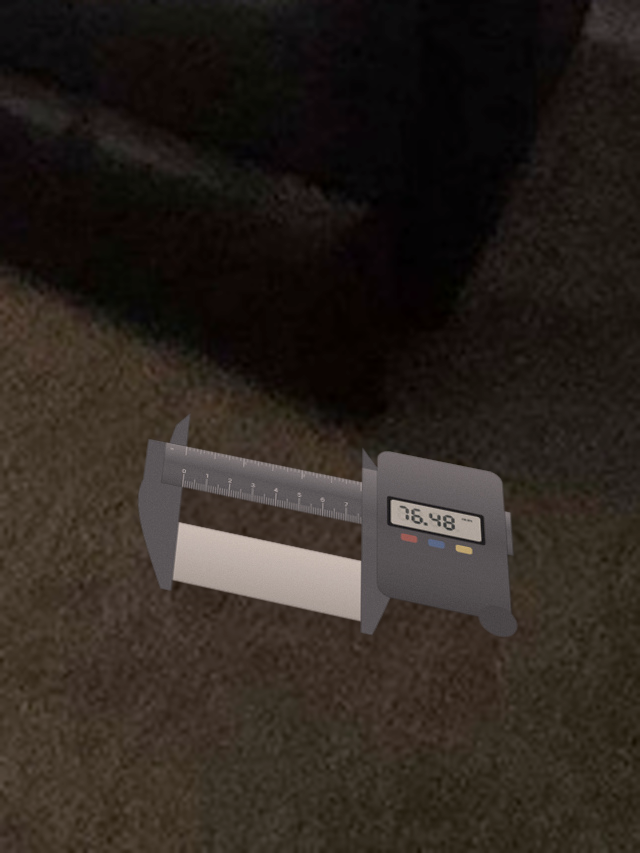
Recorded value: 76.48; mm
